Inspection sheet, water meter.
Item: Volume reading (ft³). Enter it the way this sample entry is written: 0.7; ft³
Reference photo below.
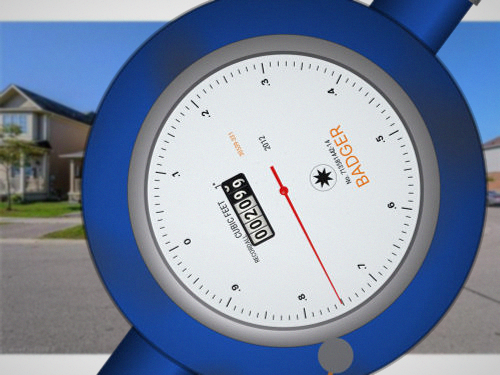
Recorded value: 2098.75; ft³
